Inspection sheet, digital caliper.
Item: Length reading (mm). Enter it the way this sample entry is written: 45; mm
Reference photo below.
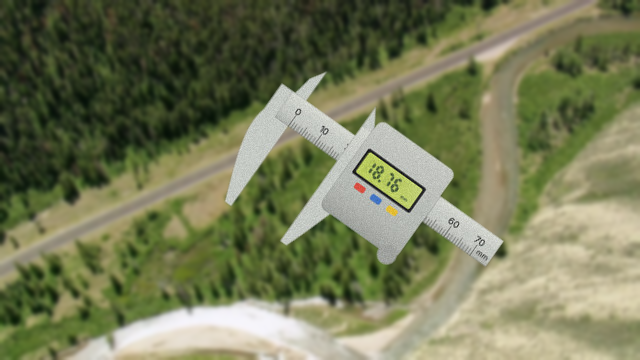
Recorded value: 18.76; mm
